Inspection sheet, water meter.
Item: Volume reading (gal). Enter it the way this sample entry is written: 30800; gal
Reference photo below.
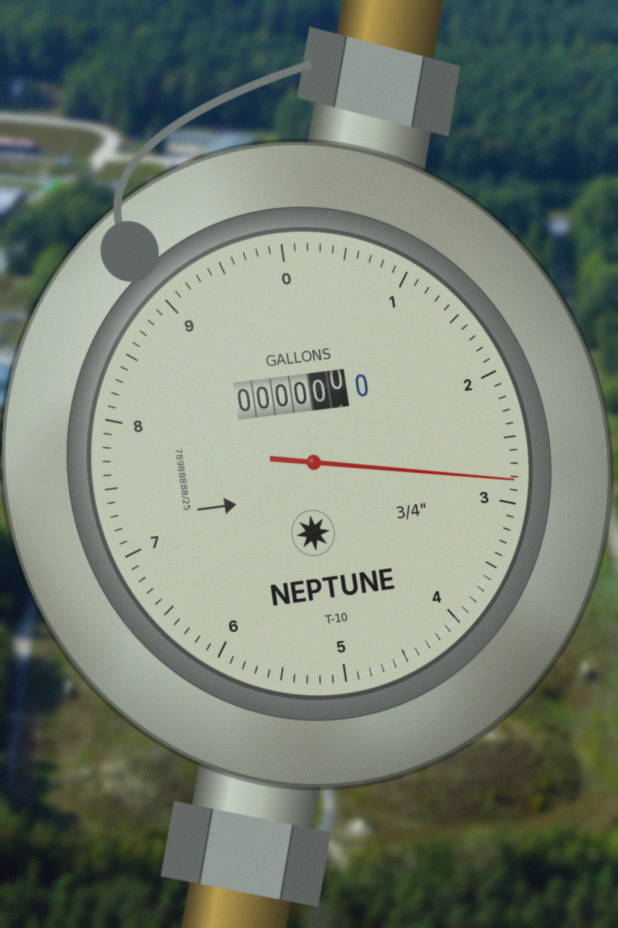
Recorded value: 2.8; gal
